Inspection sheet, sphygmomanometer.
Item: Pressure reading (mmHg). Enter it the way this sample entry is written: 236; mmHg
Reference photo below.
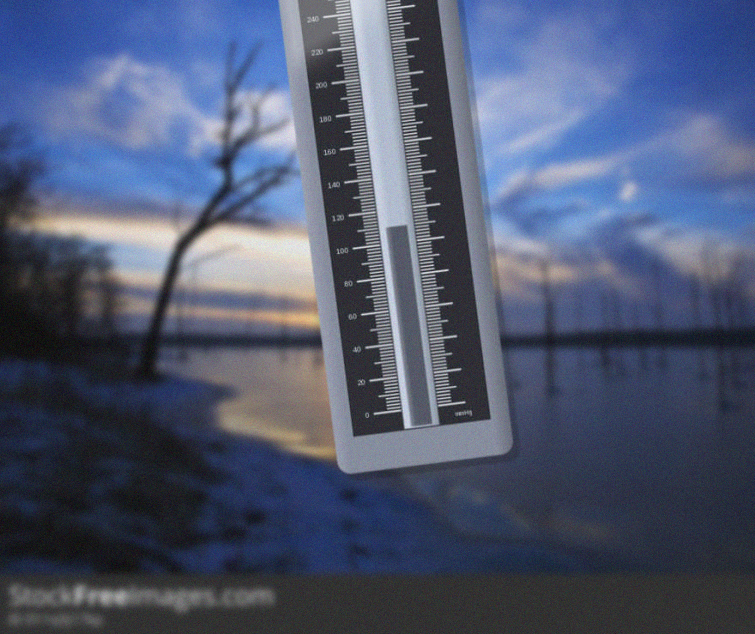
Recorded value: 110; mmHg
